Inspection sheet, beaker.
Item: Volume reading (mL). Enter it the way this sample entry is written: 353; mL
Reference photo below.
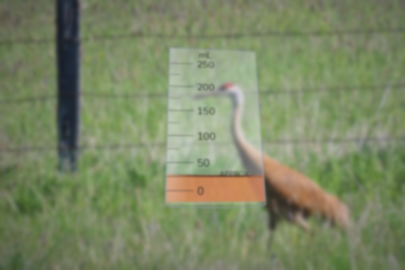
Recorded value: 25; mL
